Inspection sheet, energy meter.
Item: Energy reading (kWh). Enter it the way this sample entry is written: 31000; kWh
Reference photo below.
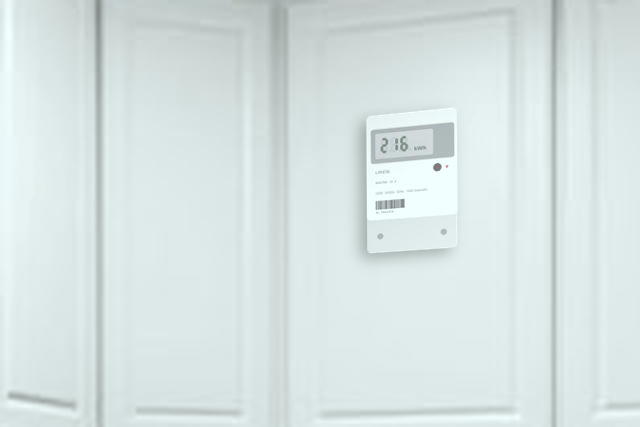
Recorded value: 216; kWh
